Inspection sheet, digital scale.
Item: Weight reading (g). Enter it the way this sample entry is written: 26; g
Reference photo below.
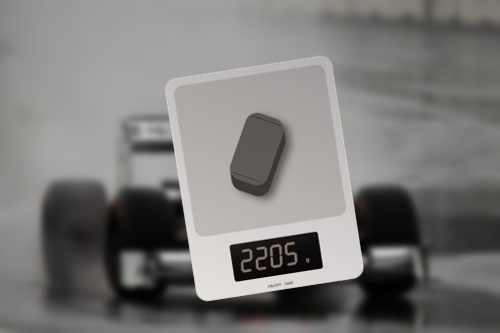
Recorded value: 2205; g
